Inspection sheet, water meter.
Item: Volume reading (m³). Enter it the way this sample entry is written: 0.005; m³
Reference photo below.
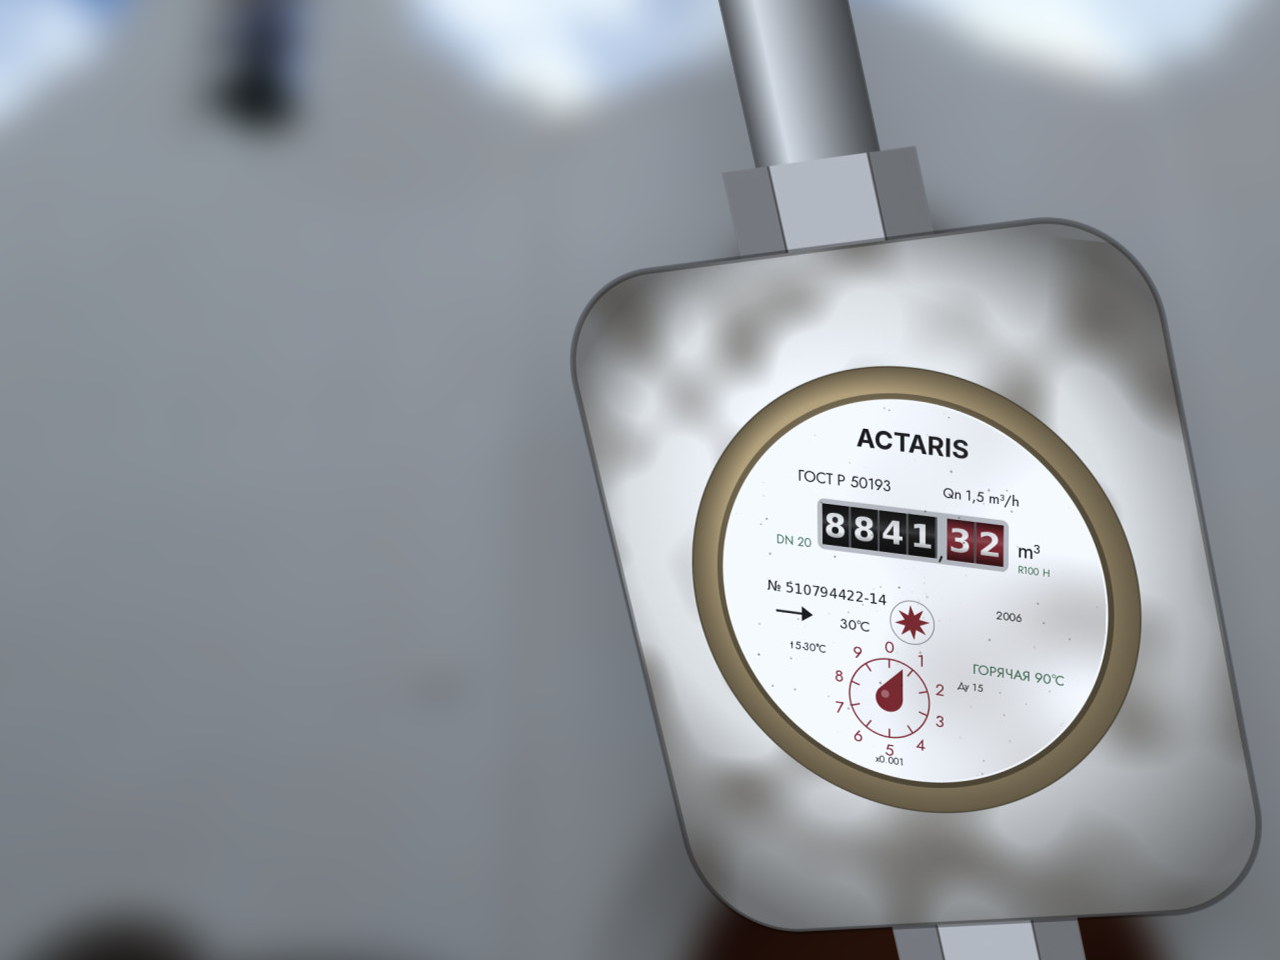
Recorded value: 8841.320; m³
